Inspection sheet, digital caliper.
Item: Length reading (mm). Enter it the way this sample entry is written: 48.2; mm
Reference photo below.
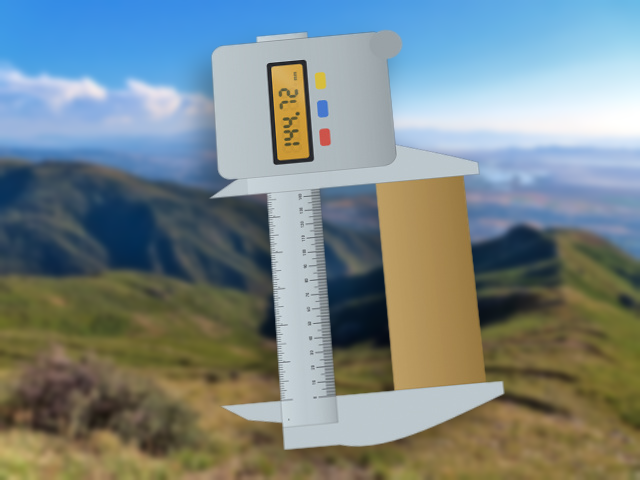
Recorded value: 144.72; mm
